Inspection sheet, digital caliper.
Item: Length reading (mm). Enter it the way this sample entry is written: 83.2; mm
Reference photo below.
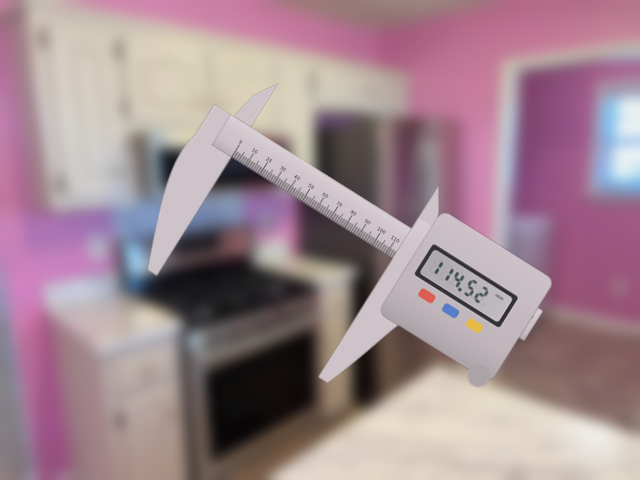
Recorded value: 114.52; mm
